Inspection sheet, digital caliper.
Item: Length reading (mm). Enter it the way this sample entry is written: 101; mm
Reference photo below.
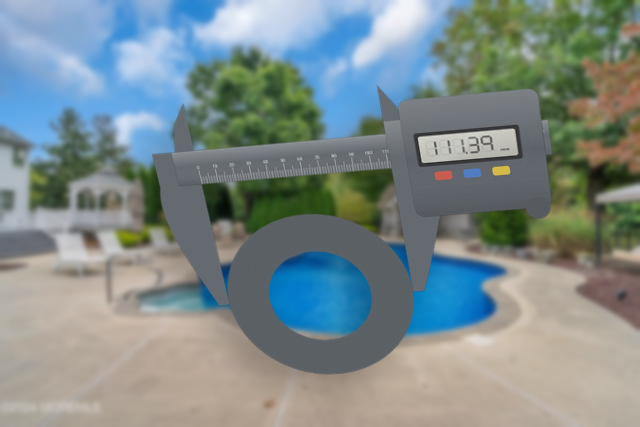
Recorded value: 111.39; mm
